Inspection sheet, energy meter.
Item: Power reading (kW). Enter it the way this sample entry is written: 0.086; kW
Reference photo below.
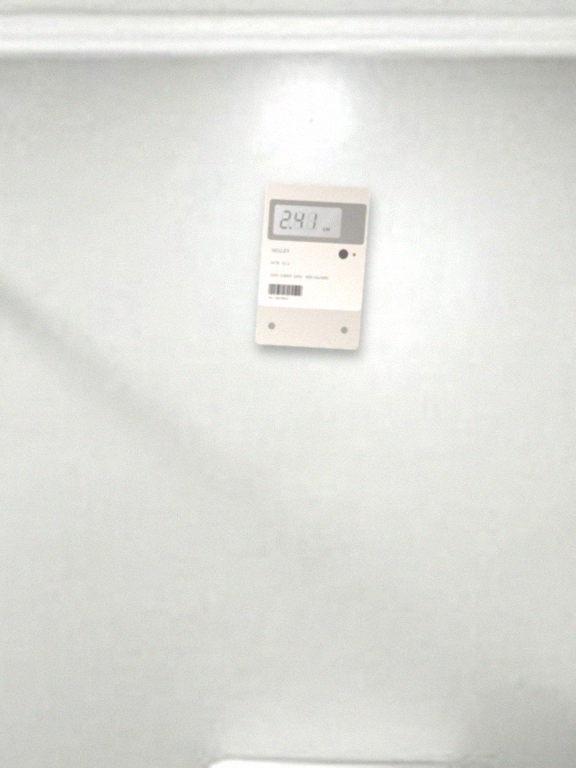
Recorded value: 2.41; kW
